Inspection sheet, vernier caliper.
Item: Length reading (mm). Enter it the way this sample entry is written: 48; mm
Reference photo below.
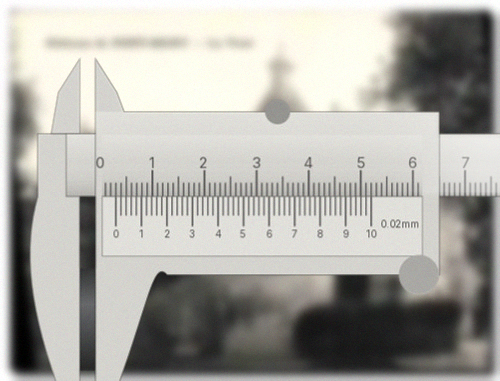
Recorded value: 3.0; mm
